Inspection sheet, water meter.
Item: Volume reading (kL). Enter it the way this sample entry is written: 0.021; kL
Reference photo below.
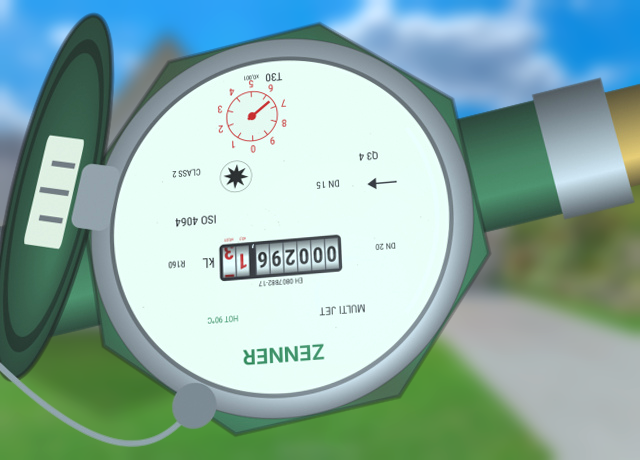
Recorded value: 296.126; kL
